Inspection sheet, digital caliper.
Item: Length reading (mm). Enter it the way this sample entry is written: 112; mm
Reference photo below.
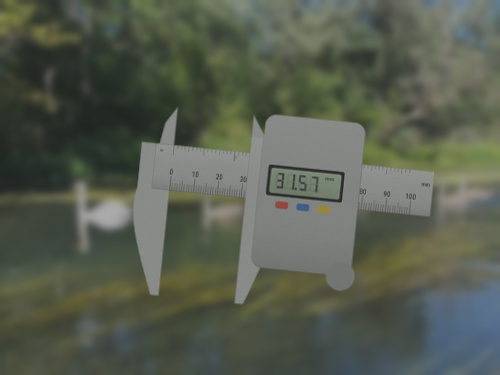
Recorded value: 31.57; mm
